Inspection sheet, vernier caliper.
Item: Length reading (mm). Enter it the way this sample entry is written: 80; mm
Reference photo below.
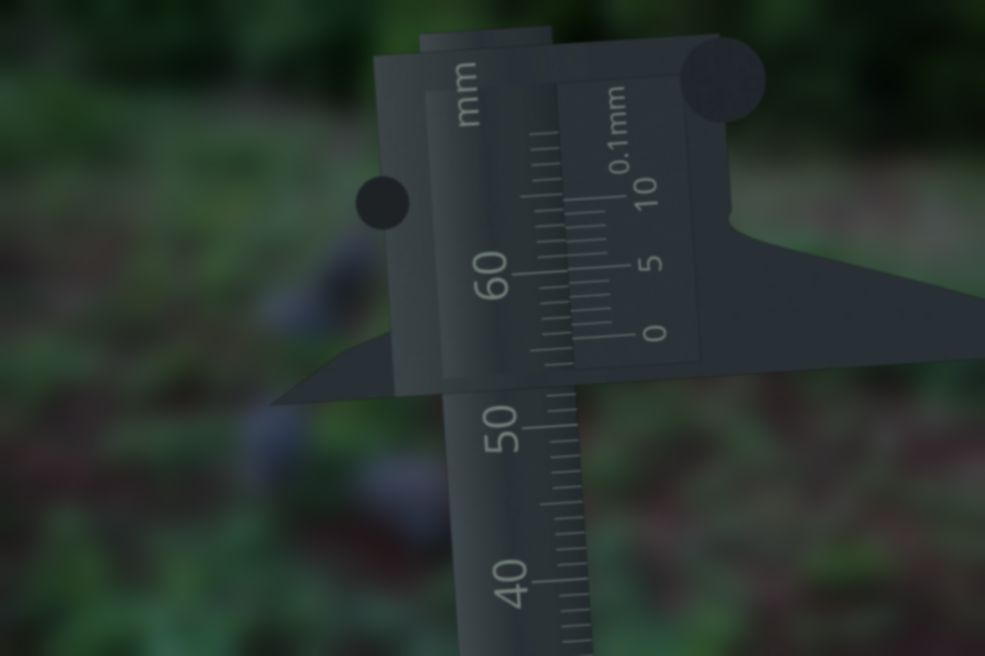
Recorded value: 55.6; mm
